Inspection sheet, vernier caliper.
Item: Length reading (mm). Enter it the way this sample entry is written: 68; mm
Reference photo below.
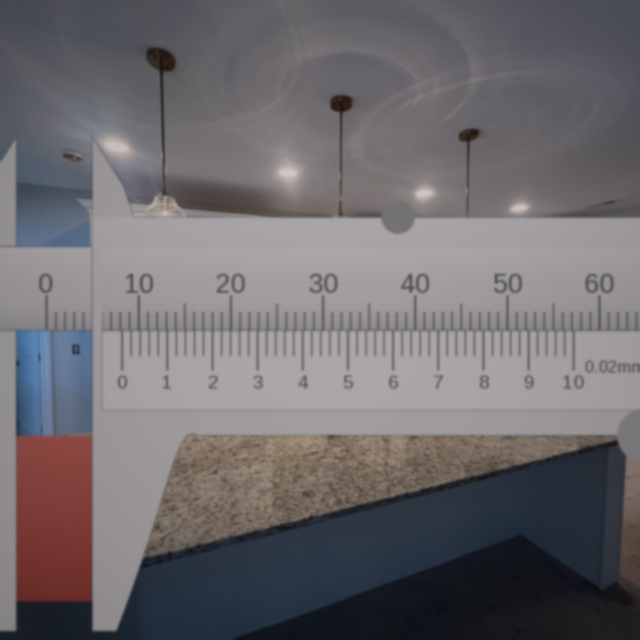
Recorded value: 8.2; mm
